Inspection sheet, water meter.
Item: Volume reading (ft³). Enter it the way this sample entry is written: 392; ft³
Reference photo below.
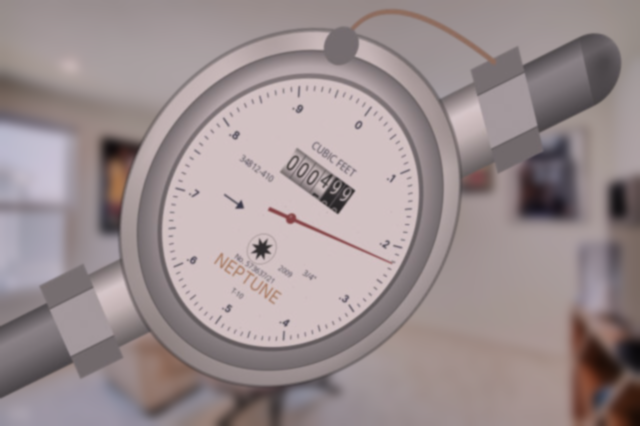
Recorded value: 499.22; ft³
